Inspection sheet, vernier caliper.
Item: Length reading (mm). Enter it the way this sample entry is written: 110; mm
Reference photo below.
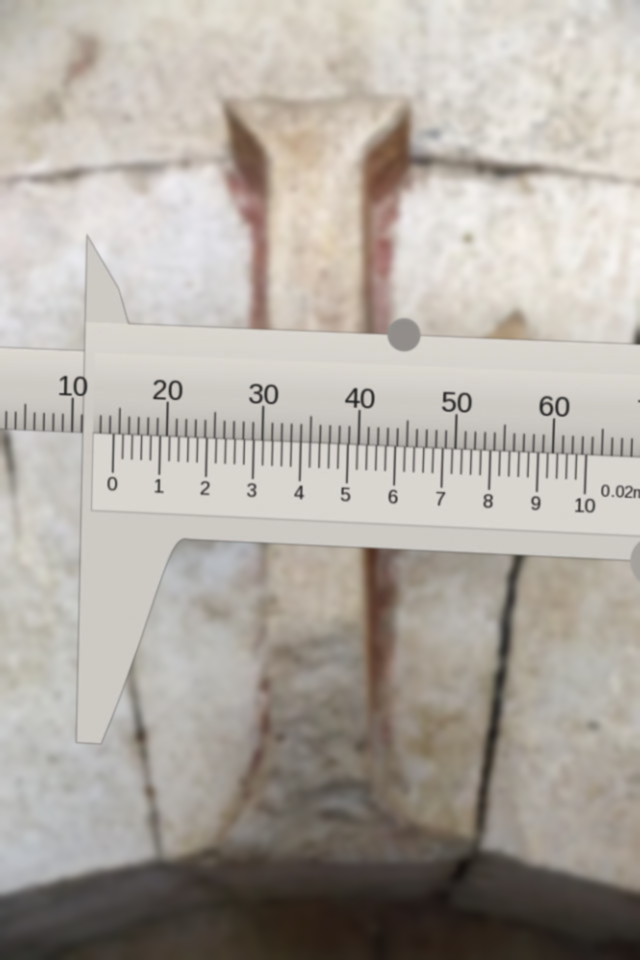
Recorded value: 14.4; mm
